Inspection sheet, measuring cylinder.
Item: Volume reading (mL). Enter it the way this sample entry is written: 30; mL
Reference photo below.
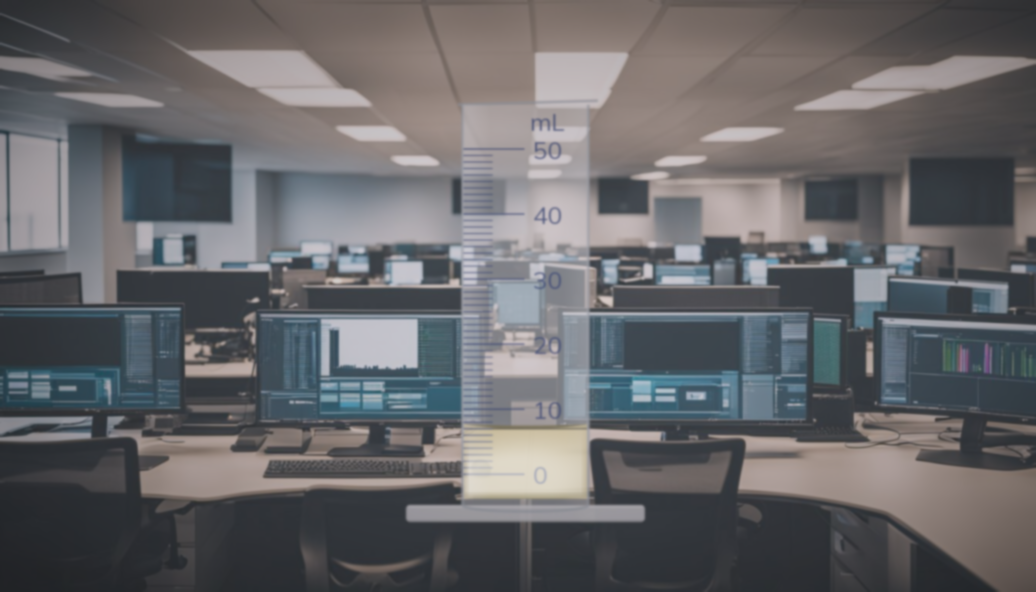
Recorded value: 7; mL
